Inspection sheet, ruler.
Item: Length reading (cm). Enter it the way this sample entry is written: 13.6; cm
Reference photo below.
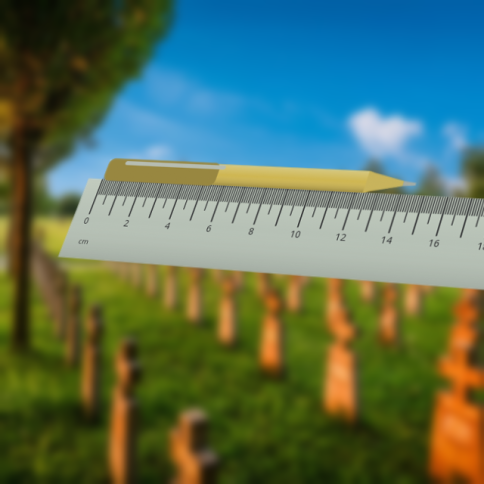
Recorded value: 14.5; cm
